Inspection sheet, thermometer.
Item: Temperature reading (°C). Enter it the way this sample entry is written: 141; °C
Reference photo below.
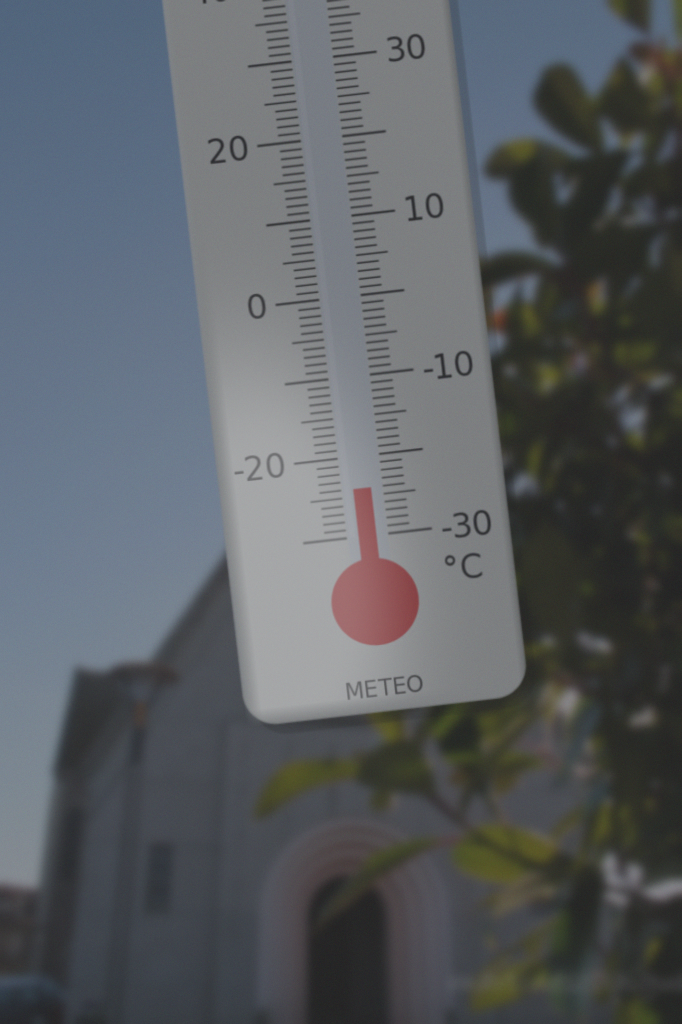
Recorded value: -24; °C
